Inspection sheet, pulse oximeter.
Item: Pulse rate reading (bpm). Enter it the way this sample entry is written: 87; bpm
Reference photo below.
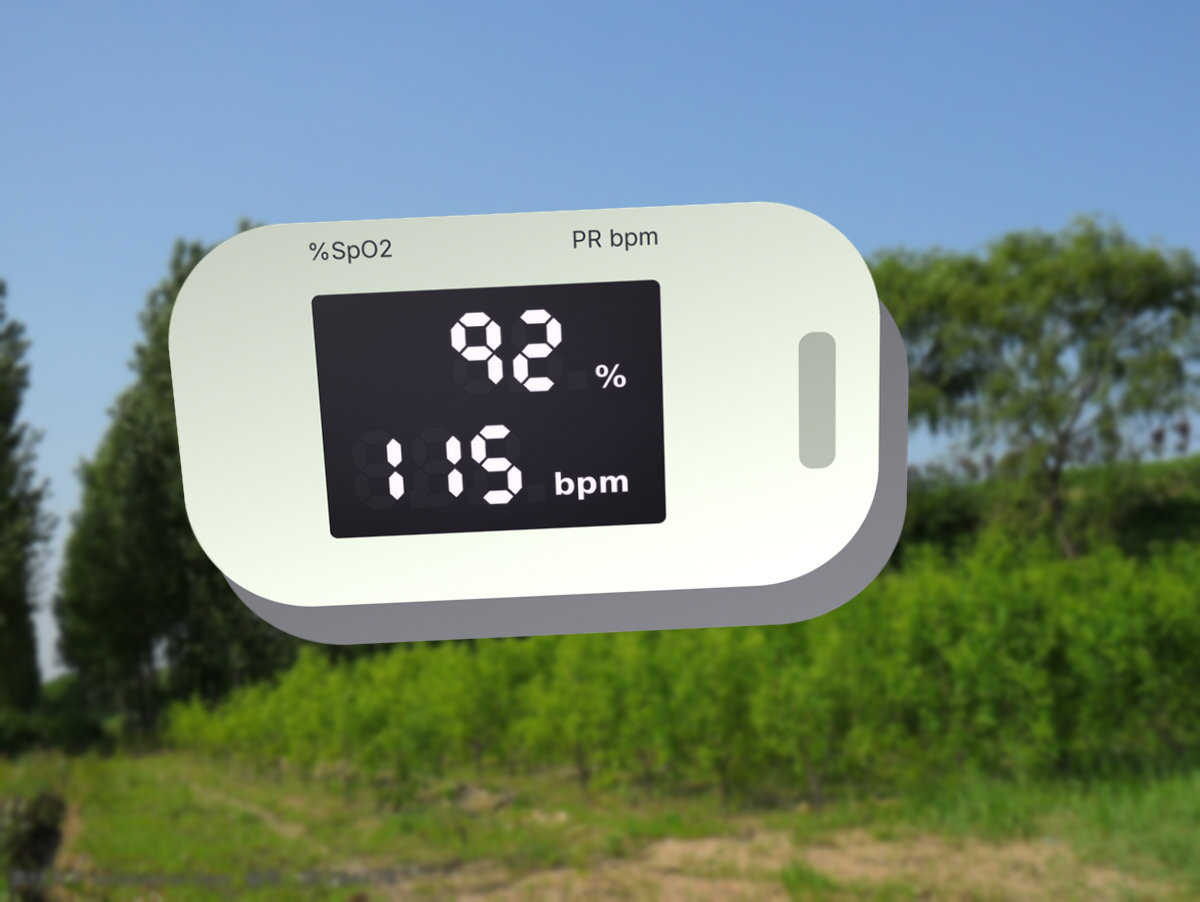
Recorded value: 115; bpm
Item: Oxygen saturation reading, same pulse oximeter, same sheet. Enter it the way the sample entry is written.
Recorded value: 92; %
